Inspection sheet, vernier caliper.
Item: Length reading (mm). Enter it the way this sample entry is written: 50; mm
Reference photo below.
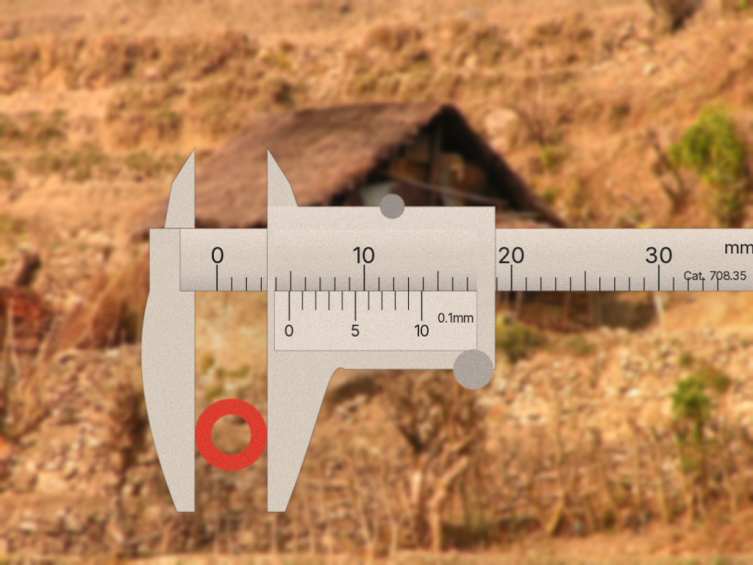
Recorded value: 4.9; mm
